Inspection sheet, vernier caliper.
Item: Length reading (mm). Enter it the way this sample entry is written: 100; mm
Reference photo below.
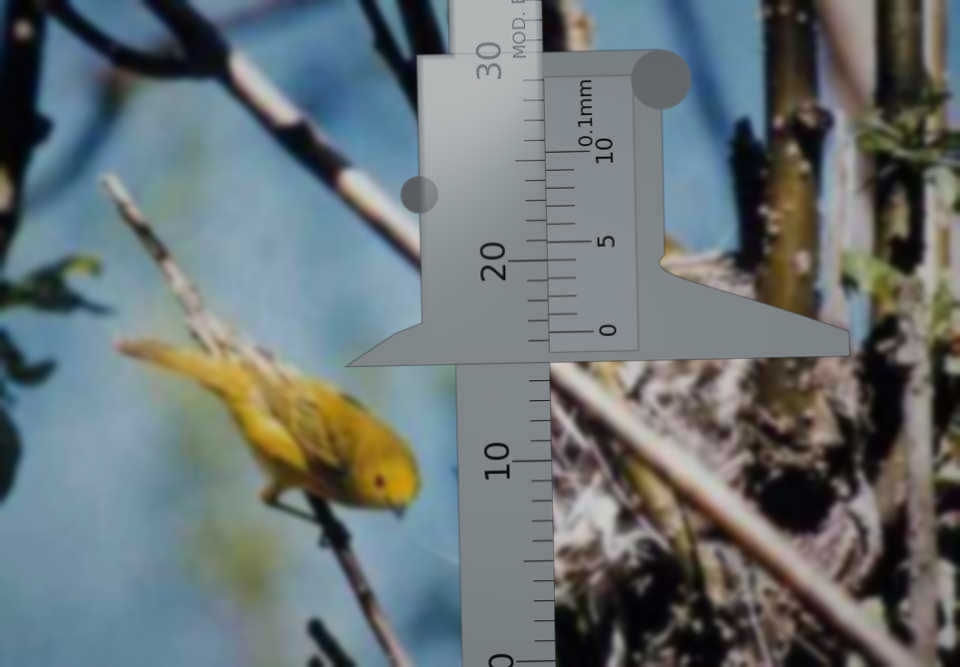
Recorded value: 16.4; mm
